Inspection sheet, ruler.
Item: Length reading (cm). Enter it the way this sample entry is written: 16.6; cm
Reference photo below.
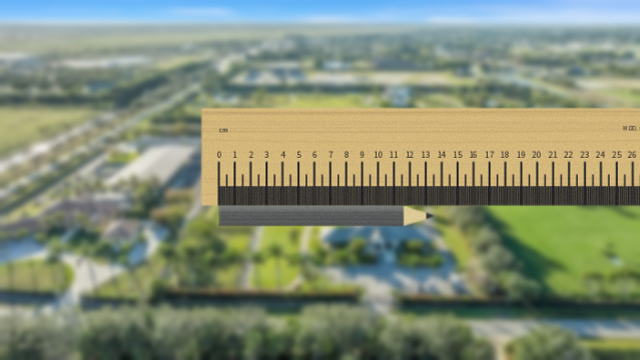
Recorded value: 13.5; cm
